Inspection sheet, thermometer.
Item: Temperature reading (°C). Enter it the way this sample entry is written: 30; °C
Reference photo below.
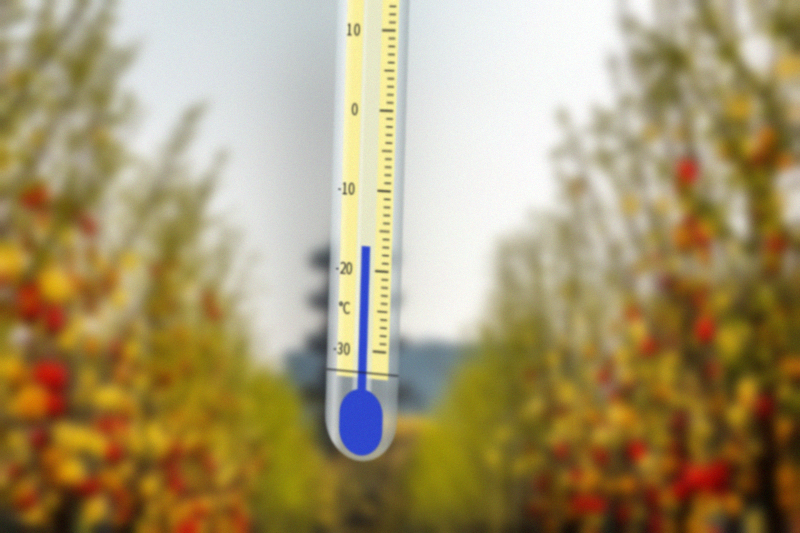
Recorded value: -17; °C
